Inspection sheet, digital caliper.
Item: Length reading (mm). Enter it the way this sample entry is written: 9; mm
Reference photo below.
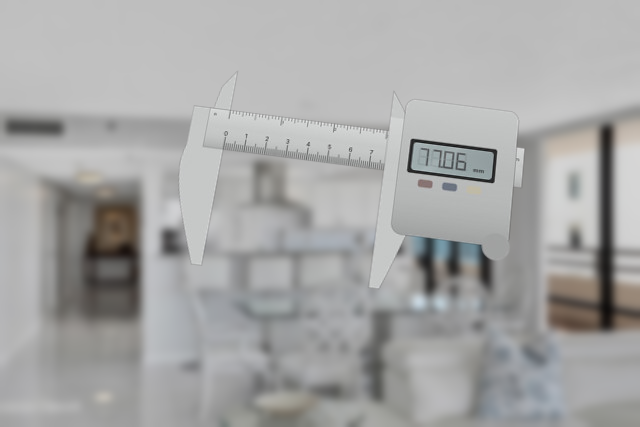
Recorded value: 77.06; mm
